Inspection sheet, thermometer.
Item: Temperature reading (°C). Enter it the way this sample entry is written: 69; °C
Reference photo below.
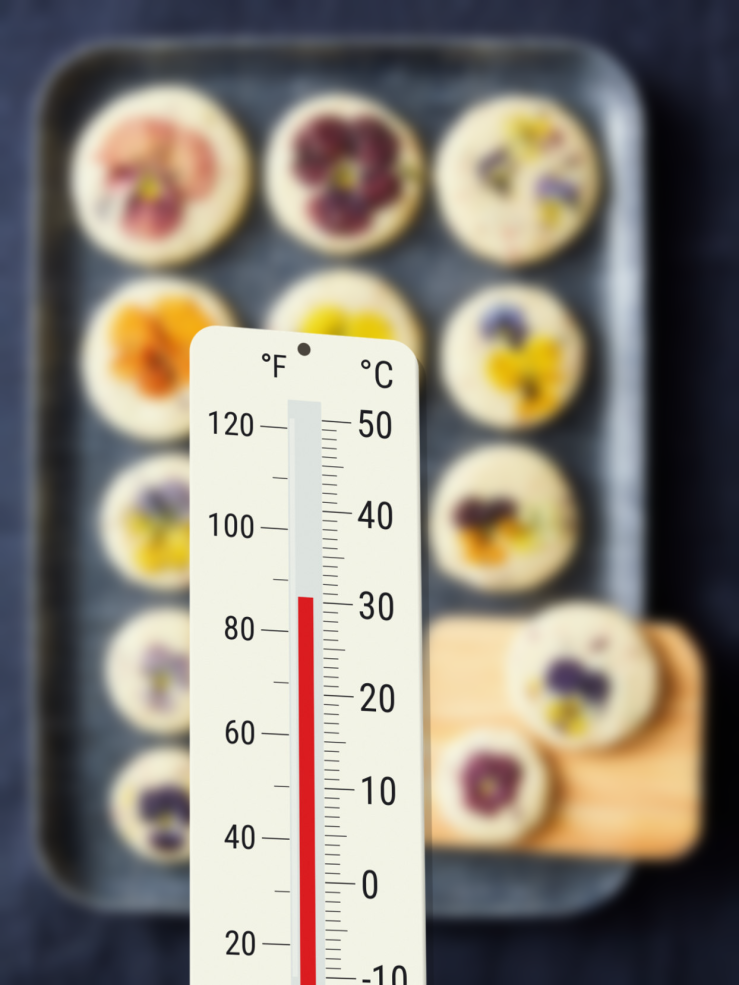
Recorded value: 30.5; °C
